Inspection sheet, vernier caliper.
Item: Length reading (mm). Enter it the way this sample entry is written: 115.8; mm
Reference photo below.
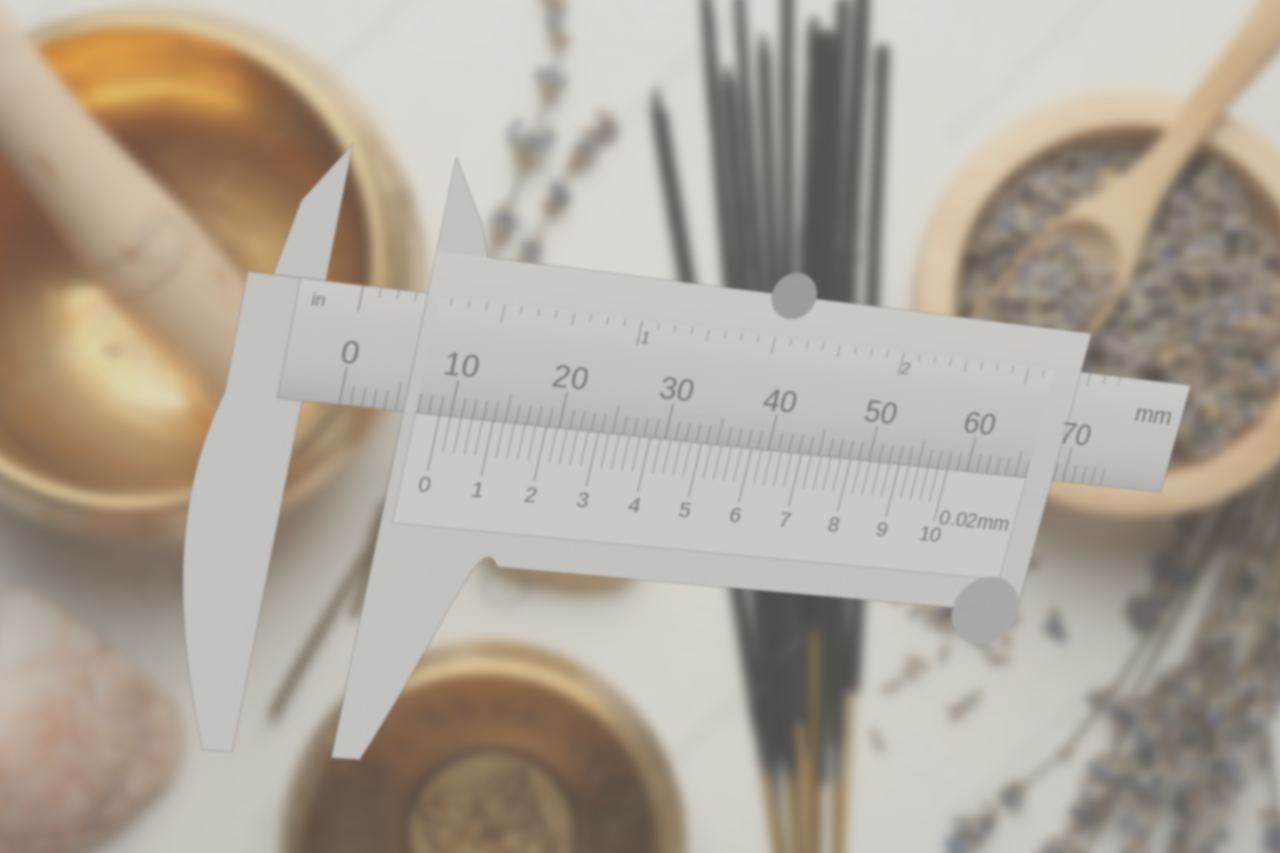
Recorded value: 9.0; mm
